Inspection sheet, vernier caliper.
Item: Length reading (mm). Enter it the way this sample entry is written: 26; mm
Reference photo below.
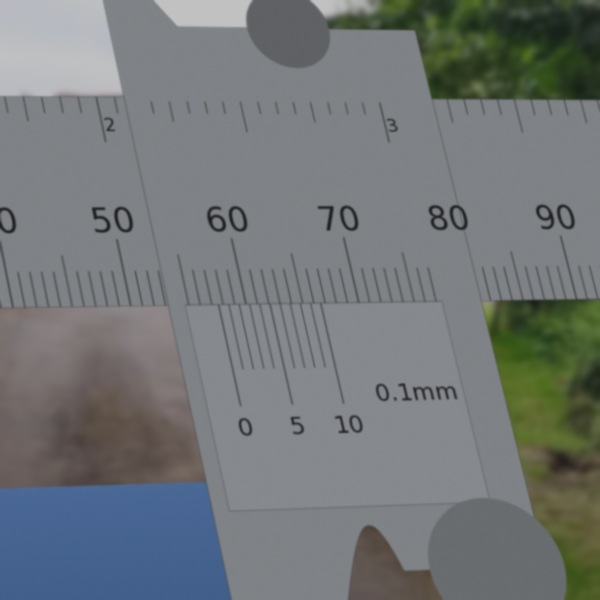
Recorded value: 57.6; mm
